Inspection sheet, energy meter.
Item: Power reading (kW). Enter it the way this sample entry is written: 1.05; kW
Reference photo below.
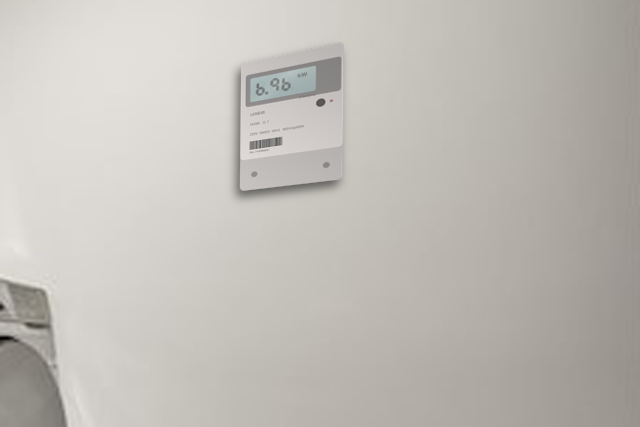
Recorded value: 6.96; kW
